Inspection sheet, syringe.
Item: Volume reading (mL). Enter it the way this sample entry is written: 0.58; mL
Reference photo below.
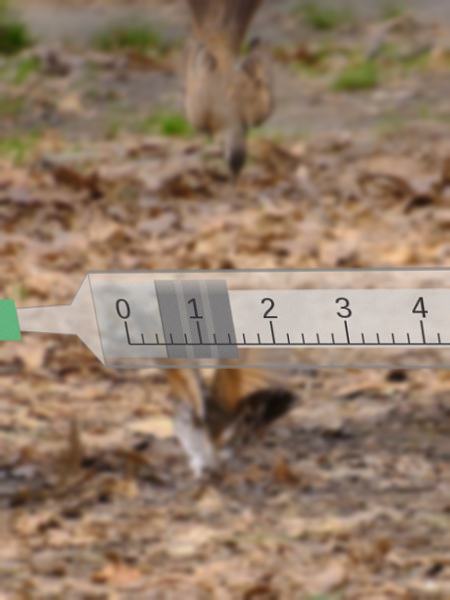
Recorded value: 0.5; mL
